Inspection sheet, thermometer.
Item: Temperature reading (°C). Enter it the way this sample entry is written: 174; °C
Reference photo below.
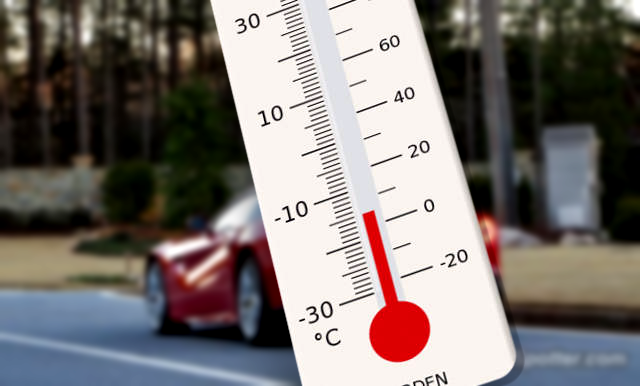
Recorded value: -15; °C
